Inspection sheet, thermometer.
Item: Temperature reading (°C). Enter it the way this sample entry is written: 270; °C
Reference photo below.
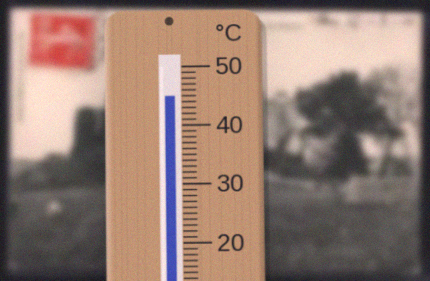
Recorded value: 45; °C
